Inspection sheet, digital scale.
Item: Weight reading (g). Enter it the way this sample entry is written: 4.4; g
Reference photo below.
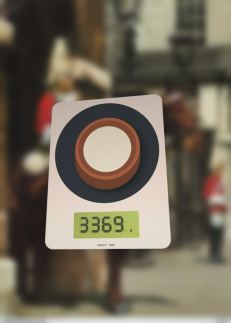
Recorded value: 3369; g
